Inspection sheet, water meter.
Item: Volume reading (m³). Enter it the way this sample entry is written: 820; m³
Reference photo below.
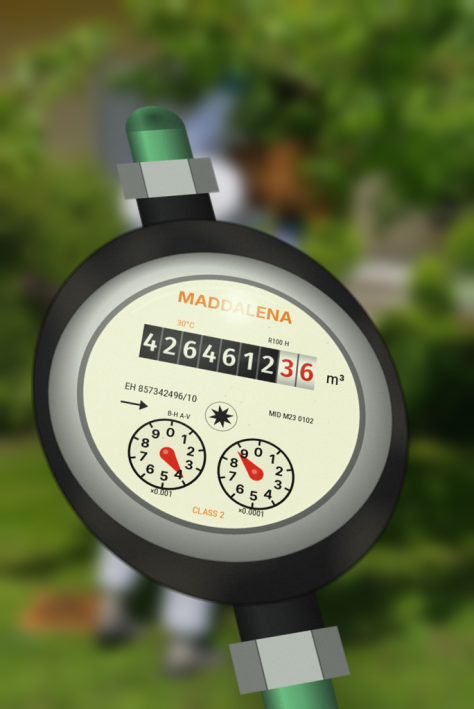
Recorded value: 4264612.3638; m³
